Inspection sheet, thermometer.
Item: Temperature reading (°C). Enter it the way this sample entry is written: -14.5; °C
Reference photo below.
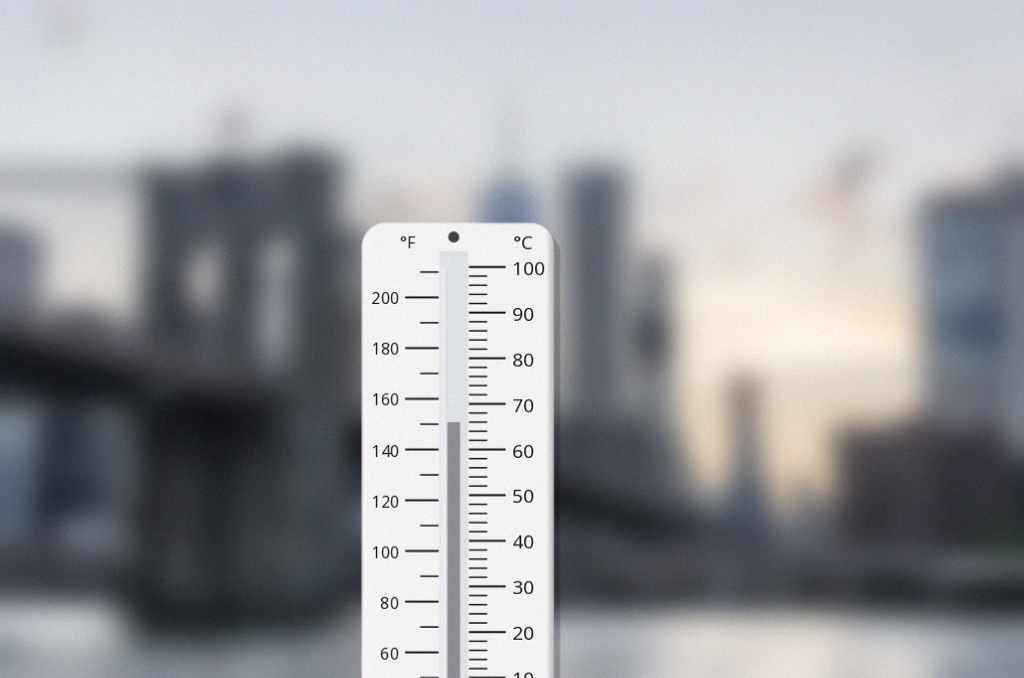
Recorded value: 66; °C
